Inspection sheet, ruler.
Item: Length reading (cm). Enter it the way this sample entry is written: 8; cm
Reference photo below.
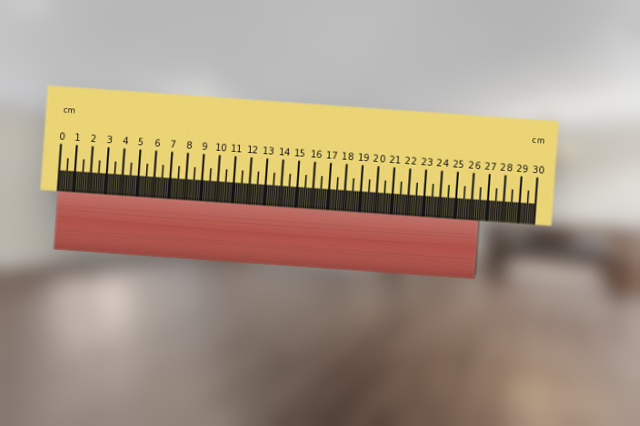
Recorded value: 26.5; cm
